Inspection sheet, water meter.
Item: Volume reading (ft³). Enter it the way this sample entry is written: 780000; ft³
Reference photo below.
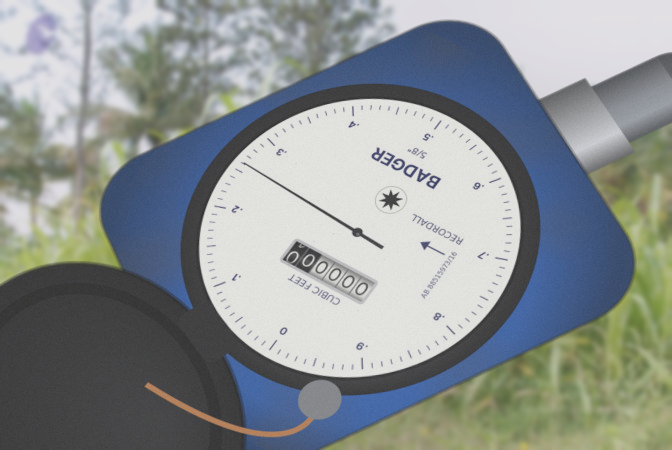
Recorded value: 0.26; ft³
